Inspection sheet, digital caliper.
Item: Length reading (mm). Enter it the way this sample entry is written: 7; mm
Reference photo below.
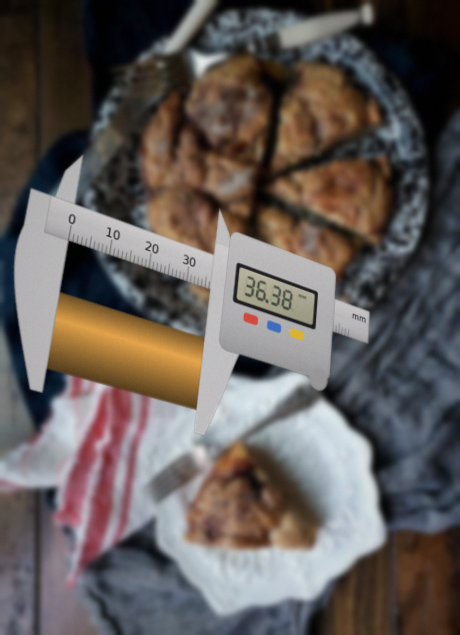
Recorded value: 36.38; mm
